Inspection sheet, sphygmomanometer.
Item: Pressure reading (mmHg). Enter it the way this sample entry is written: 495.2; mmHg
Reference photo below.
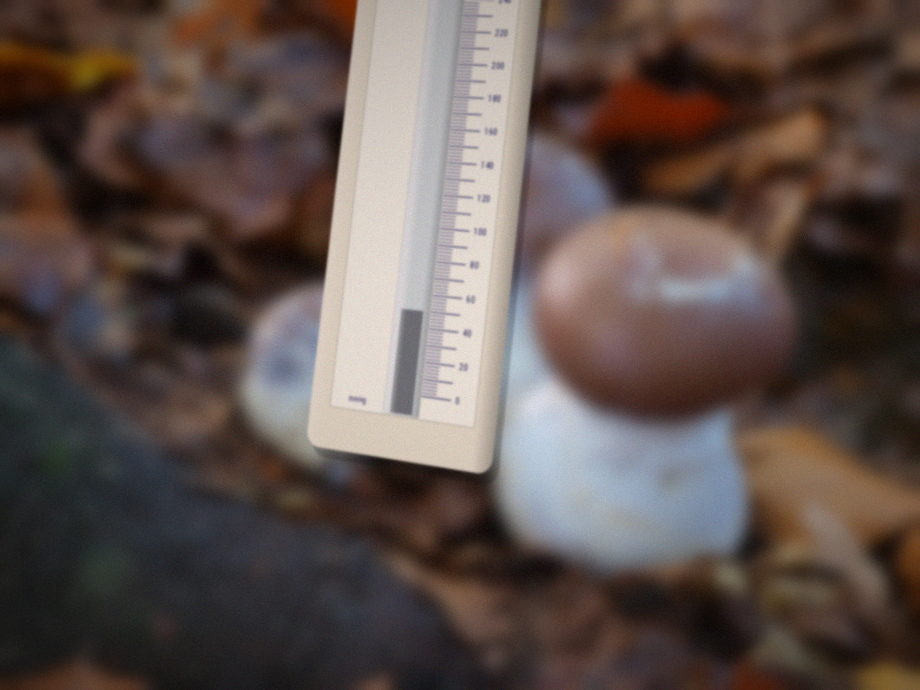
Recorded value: 50; mmHg
